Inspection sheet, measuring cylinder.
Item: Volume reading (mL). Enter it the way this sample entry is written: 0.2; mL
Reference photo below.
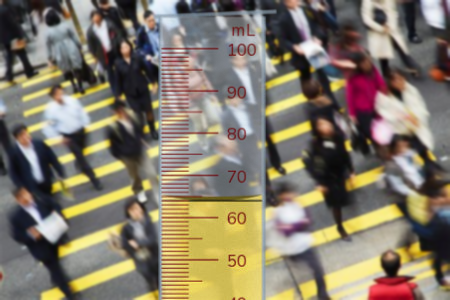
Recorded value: 64; mL
